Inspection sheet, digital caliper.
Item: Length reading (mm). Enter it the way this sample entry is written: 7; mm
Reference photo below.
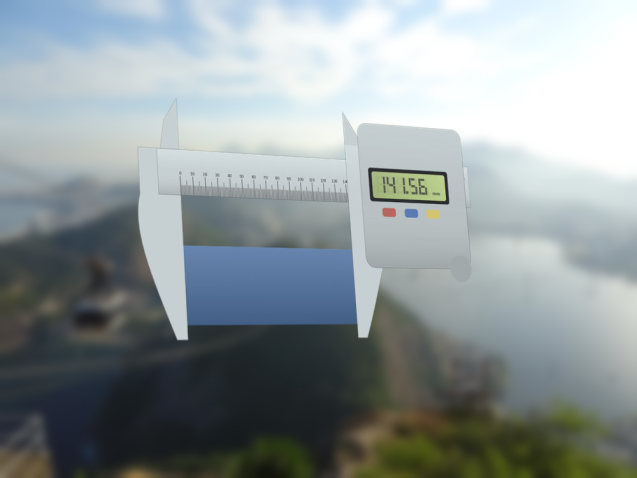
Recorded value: 141.56; mm
